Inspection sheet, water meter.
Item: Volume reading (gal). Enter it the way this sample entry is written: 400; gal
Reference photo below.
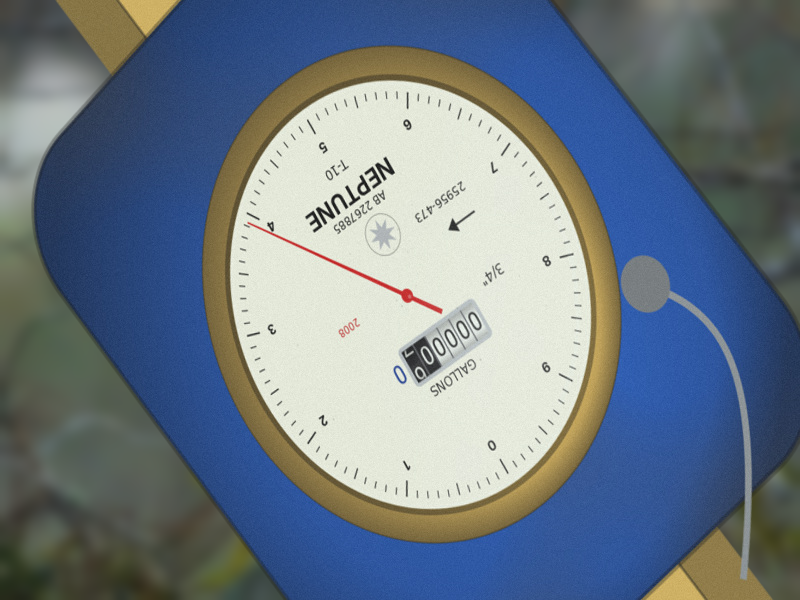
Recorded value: 63.9; gal
